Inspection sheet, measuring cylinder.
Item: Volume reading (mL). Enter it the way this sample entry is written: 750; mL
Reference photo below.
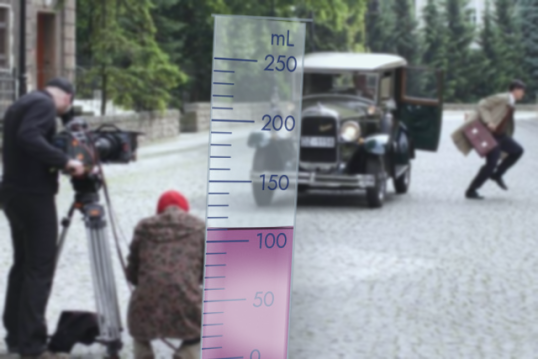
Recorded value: 110; mL
